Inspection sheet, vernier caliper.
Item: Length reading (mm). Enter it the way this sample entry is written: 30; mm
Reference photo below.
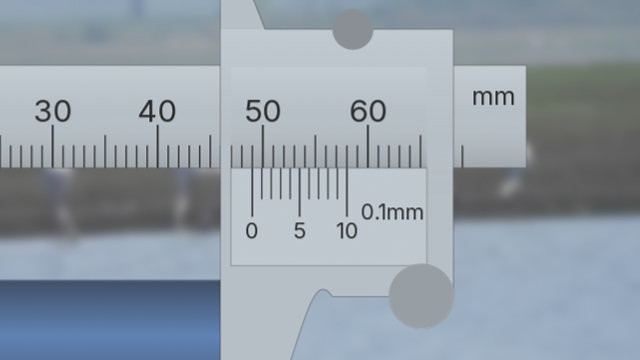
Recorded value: 49.0; mm
